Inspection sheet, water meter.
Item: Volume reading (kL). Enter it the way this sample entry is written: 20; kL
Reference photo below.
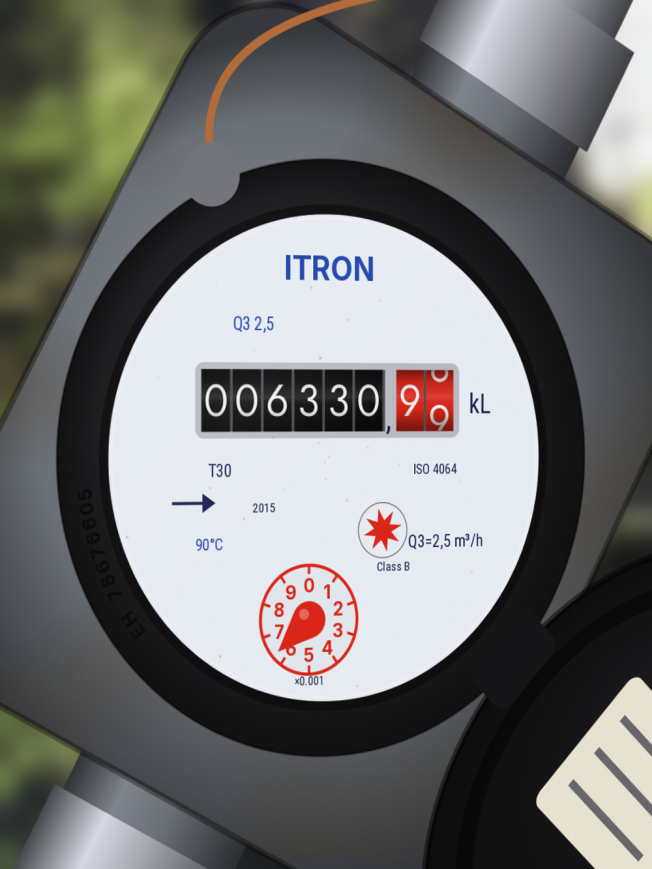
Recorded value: 6330.986; kL
